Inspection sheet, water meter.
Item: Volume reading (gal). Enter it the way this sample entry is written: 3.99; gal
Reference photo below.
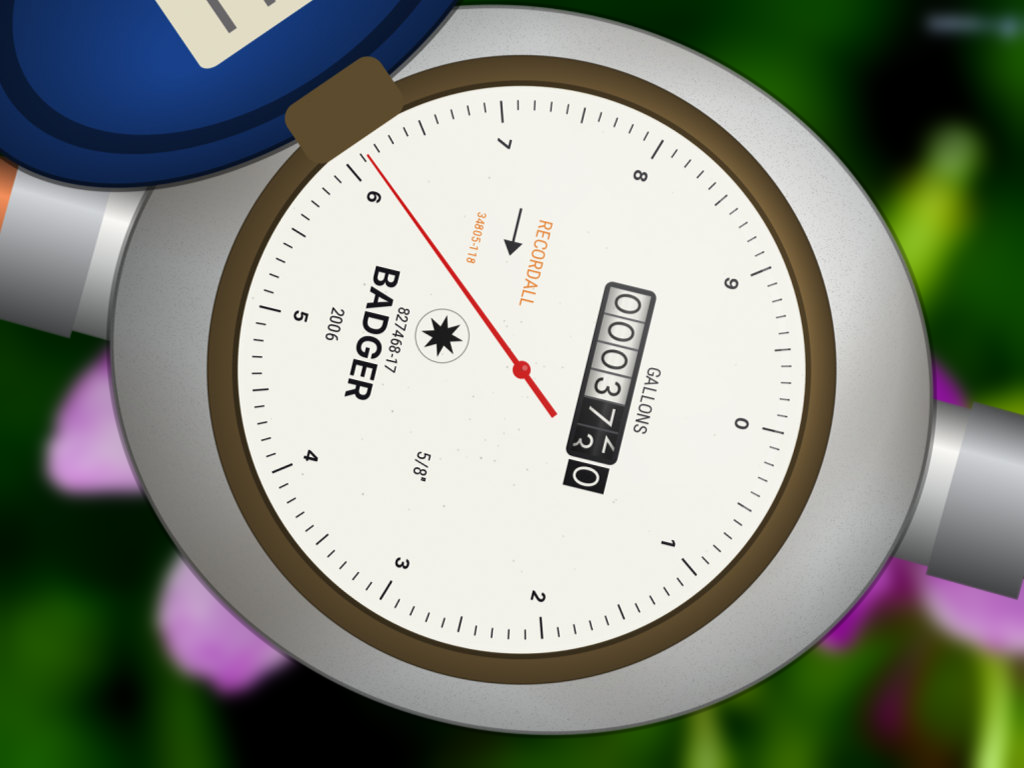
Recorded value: 3726.1; gal
